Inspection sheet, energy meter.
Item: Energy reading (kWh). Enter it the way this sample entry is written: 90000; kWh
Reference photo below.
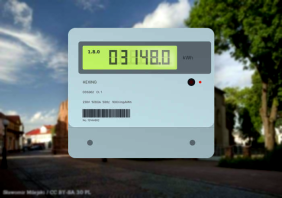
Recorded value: 3148.0; kWh
